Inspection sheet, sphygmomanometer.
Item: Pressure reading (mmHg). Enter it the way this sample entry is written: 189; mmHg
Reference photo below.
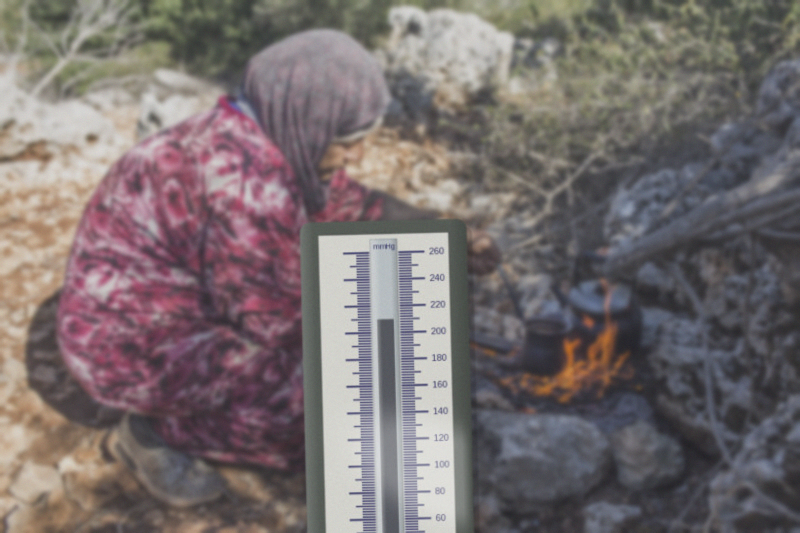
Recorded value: 210; mmHg
